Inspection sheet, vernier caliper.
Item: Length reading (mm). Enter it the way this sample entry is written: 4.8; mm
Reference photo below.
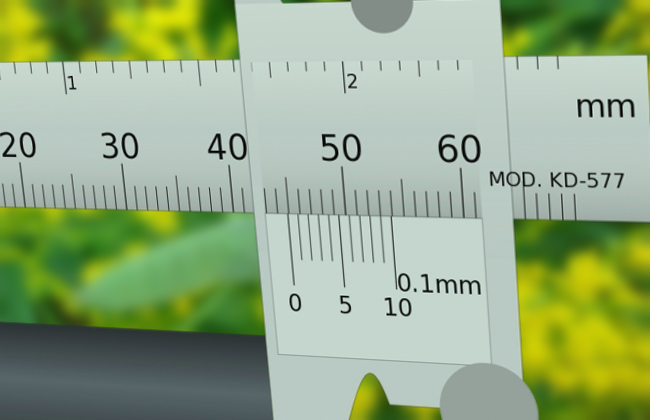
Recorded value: 44.9; mm
